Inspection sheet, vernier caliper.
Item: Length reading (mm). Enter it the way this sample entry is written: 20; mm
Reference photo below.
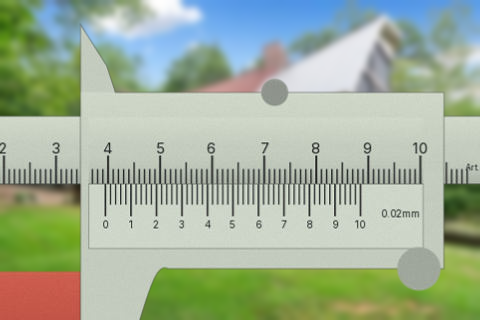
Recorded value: 39.5; mm
